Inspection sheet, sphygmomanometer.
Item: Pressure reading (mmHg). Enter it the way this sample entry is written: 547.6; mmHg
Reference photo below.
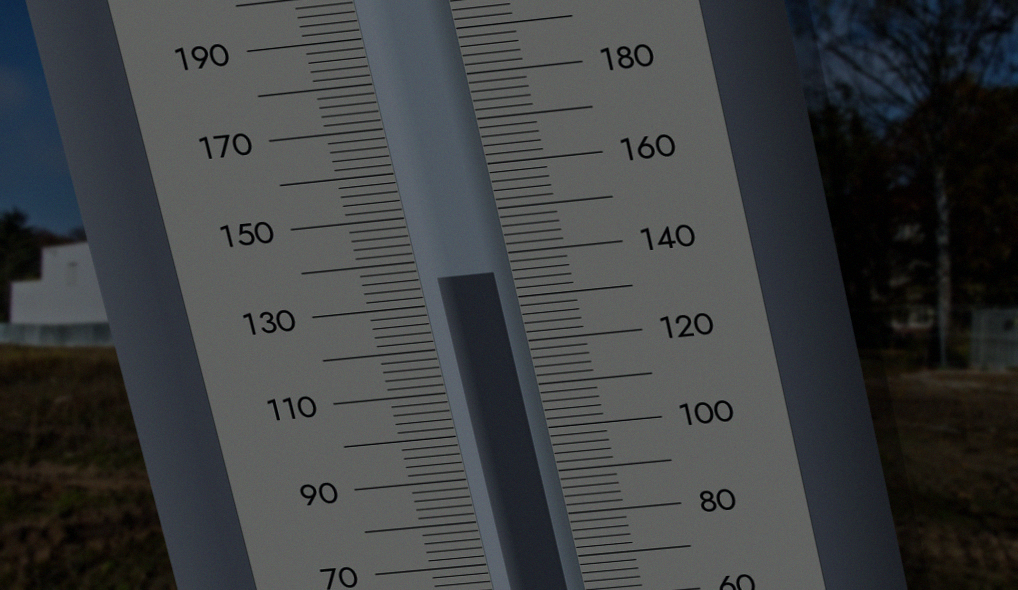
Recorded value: 136; mmHg
